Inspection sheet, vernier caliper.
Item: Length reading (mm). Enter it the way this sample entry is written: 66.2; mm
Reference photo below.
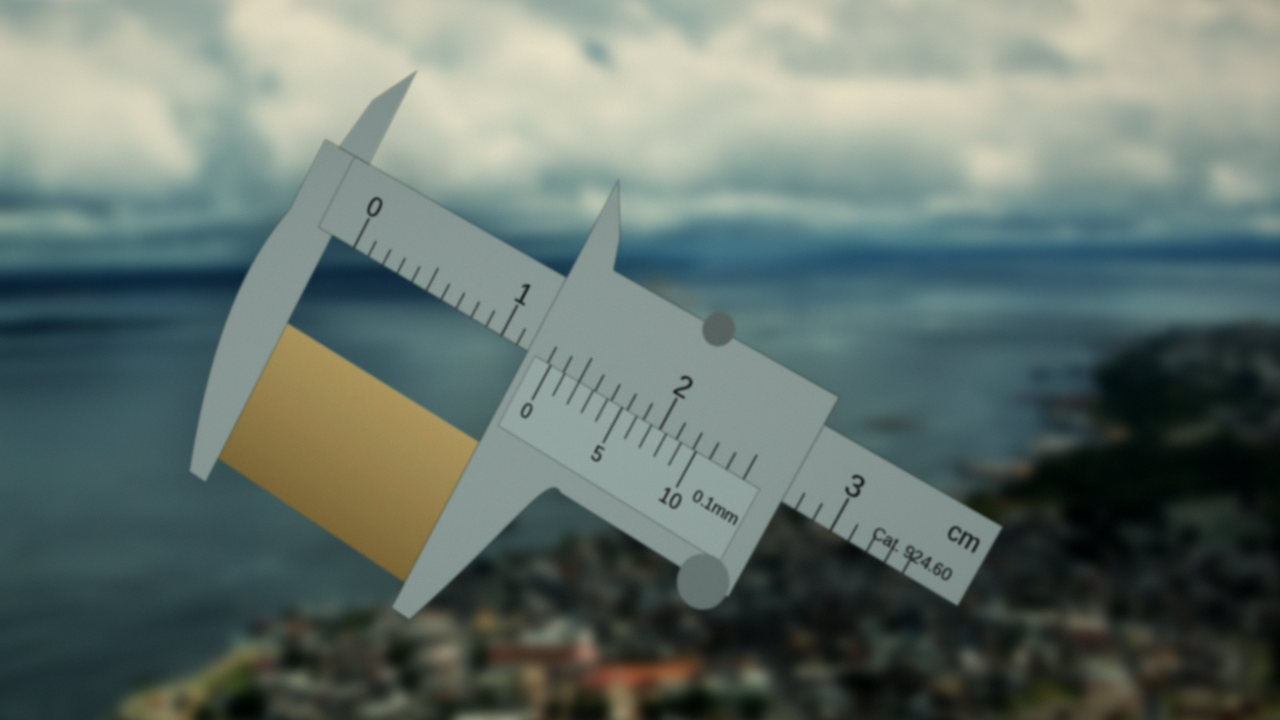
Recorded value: 13.2; mm
